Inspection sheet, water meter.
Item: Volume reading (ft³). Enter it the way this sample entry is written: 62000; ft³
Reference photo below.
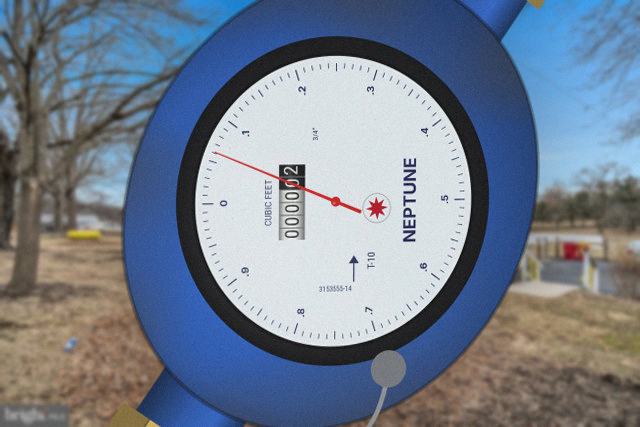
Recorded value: 2.06; ft³
